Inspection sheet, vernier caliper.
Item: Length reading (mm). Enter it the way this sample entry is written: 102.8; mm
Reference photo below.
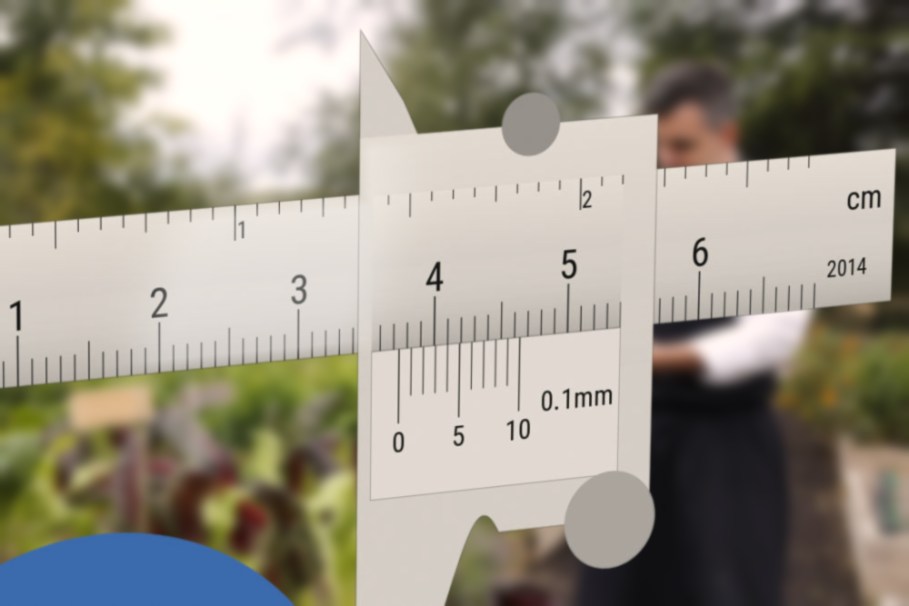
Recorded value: 37.4; mm
